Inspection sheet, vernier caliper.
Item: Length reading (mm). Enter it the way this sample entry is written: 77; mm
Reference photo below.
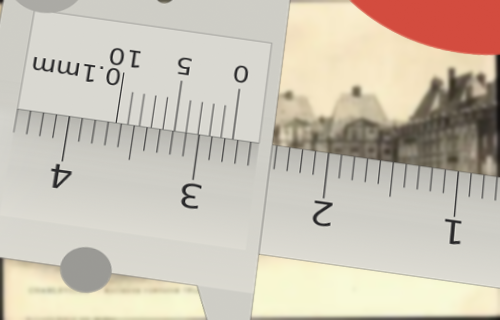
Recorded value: 27.4; mm
